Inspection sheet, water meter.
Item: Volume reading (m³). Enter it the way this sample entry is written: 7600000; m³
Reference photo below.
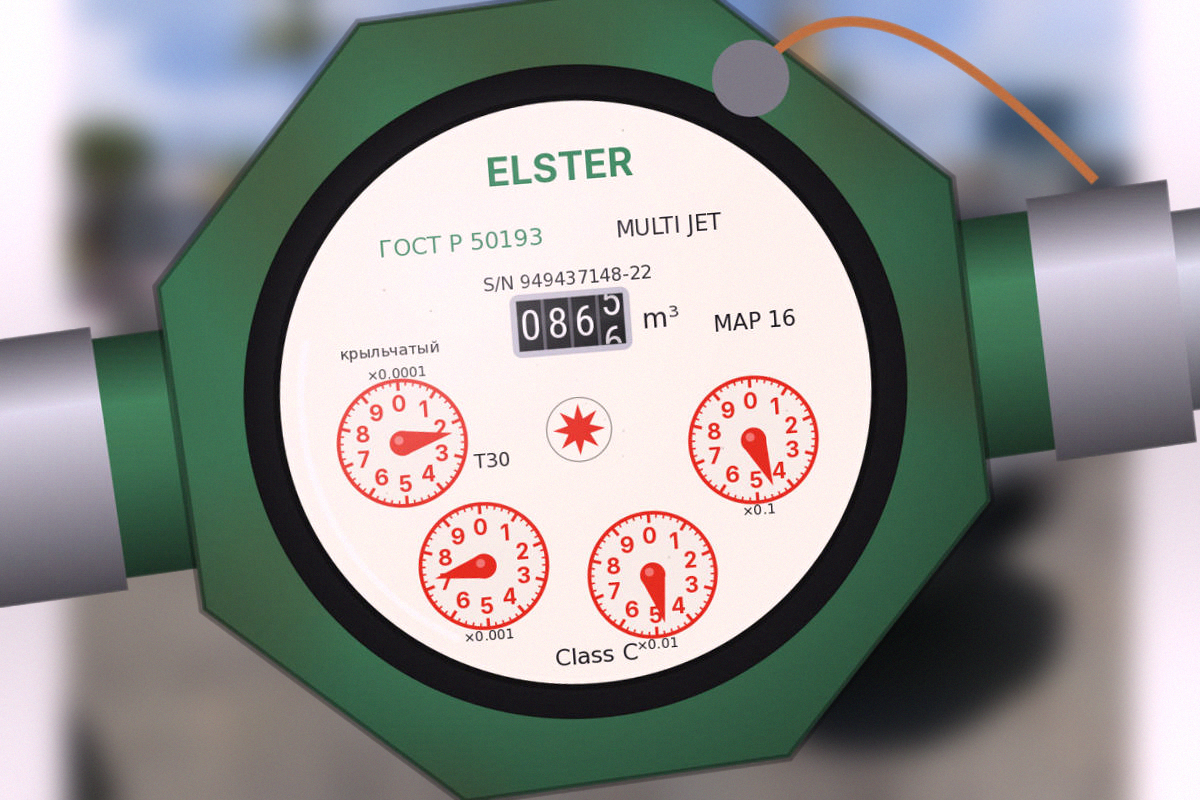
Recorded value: 865.4472; m³
